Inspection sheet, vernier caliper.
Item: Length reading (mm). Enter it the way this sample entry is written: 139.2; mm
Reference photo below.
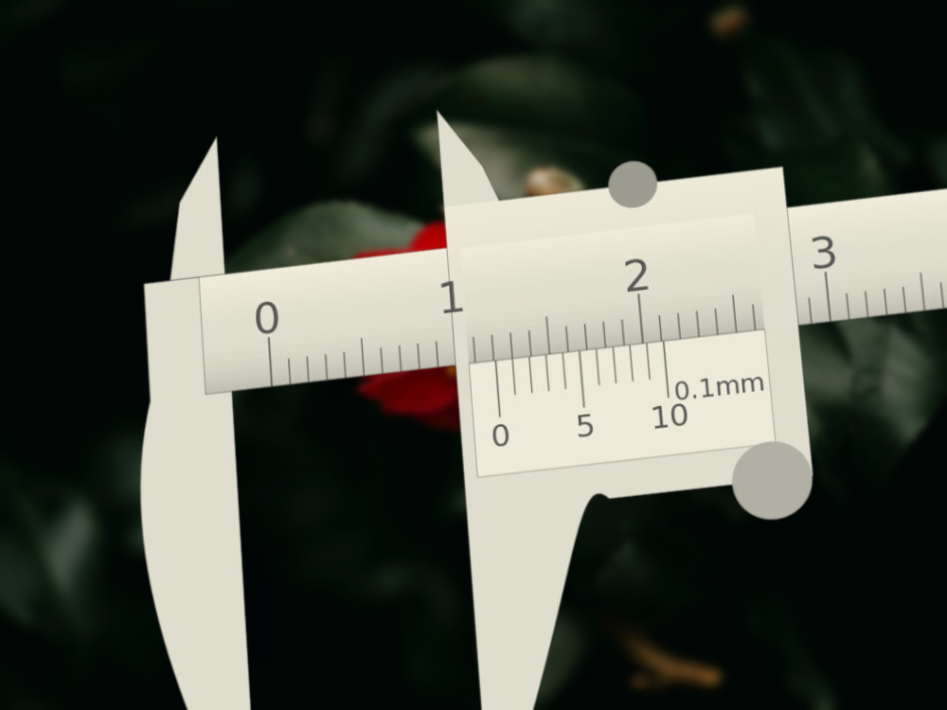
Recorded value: 12.1; mm
